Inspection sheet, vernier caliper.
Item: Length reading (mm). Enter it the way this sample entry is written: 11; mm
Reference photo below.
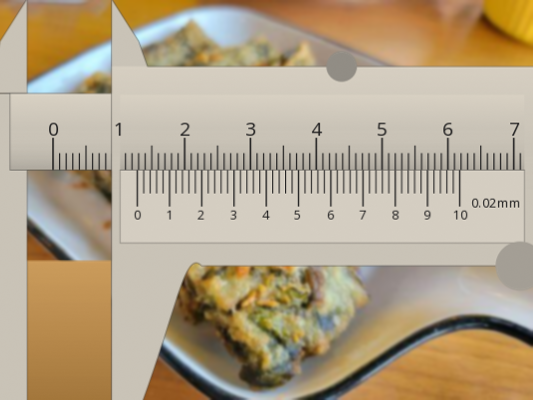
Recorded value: 12.8; mm
